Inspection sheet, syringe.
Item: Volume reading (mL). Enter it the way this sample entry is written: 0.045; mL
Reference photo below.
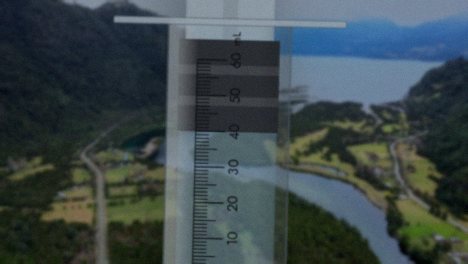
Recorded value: 40; mL
